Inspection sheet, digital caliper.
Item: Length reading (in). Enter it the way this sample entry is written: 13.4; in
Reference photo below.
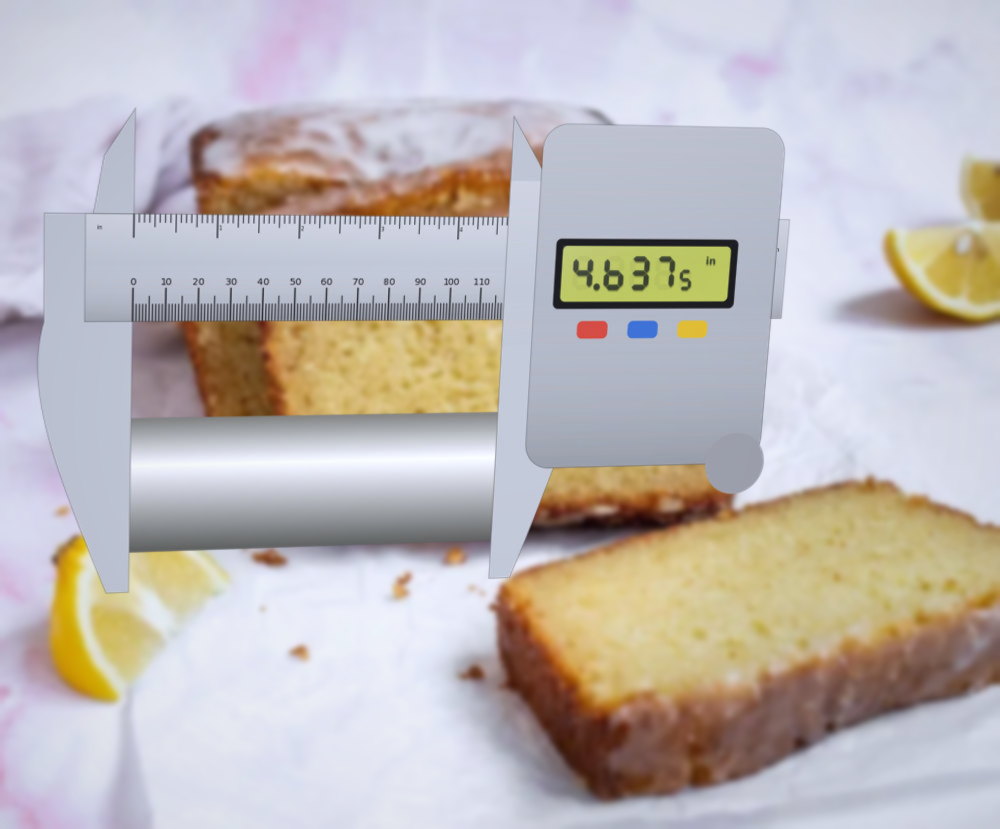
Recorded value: 4.6375; in
